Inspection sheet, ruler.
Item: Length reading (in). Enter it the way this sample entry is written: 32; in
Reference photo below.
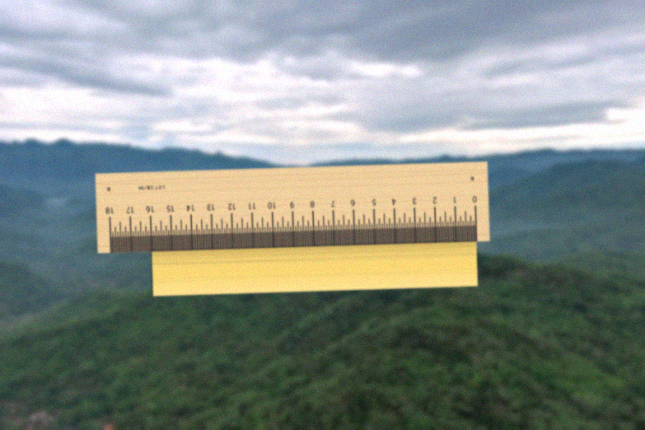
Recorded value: 16; in
